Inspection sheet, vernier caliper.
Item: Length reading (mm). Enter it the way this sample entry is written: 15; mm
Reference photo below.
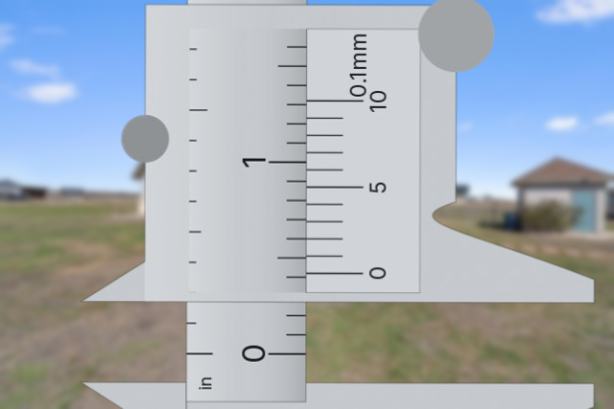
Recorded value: 4.2; mm
